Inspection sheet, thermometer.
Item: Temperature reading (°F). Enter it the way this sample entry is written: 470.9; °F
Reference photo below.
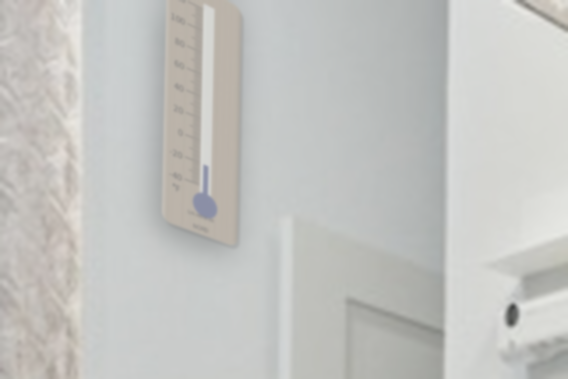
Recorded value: -20; °F
